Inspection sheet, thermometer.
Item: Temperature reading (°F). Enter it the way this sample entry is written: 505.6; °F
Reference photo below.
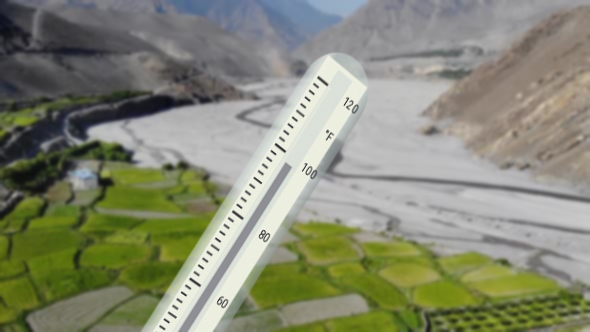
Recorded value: 98; °F
